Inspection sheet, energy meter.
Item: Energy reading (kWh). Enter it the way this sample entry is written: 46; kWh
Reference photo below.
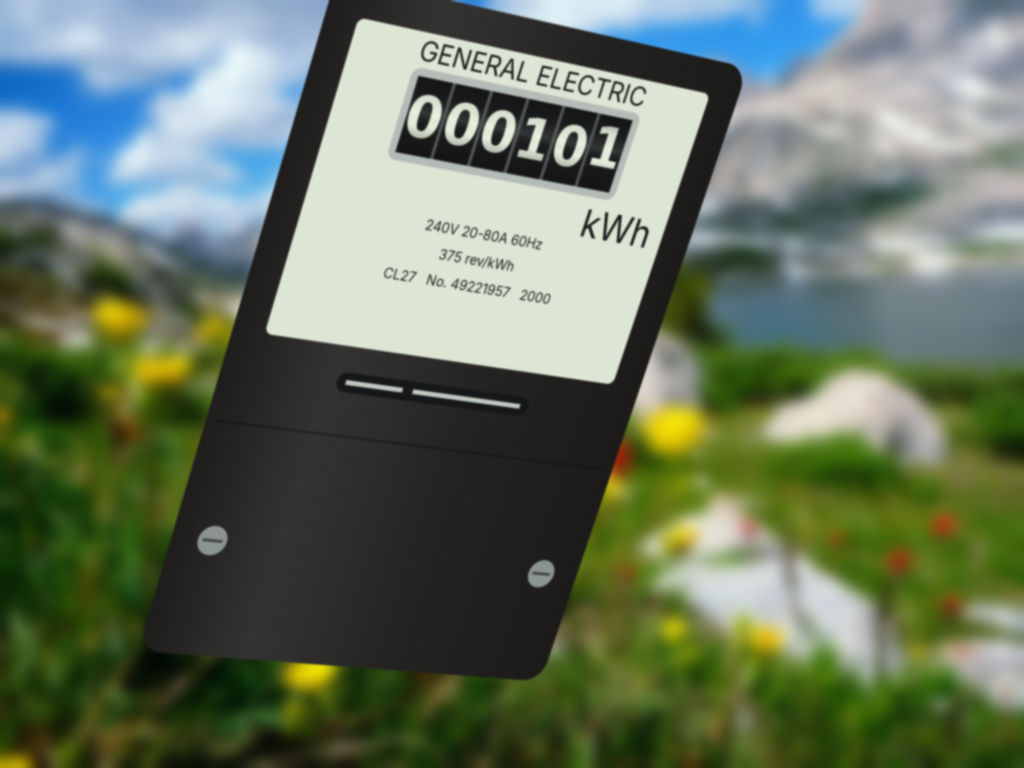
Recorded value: 101; kWh
